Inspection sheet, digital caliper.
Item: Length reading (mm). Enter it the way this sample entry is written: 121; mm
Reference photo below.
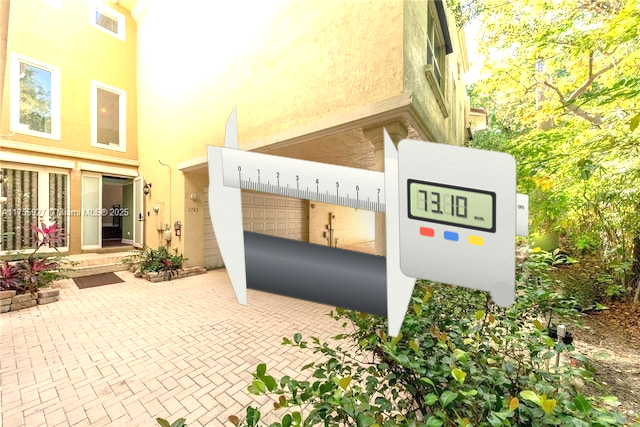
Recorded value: 73.10; mm
